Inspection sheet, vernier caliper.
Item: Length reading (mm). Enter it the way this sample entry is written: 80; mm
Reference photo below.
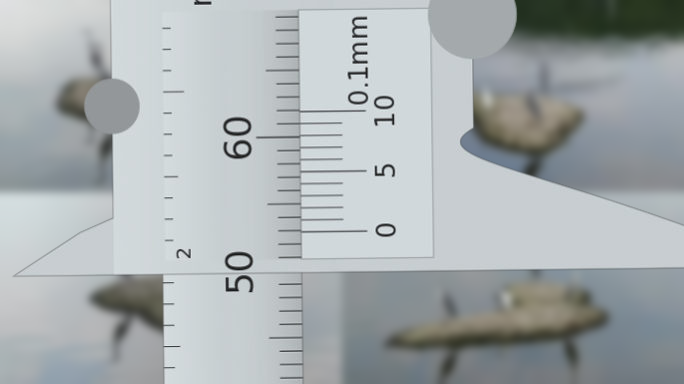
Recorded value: 52.9; mm
